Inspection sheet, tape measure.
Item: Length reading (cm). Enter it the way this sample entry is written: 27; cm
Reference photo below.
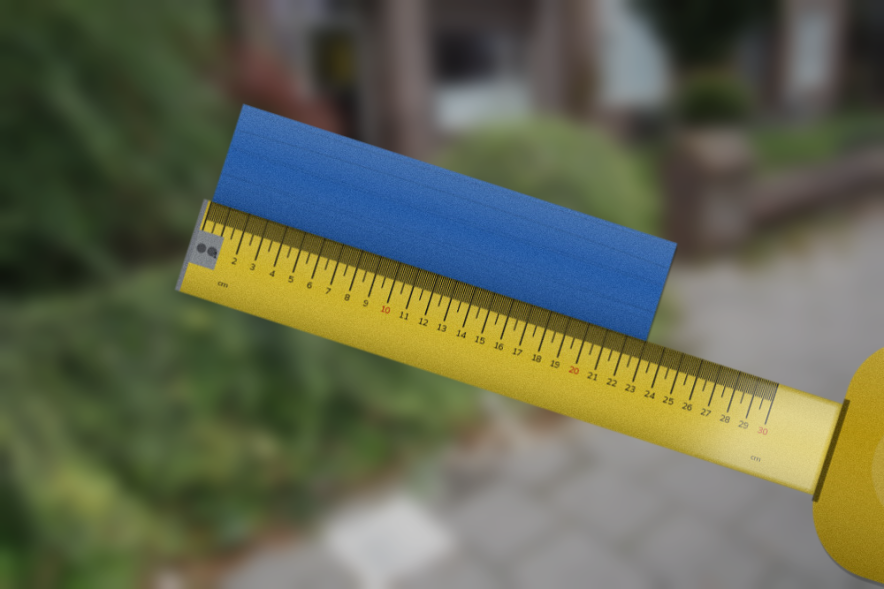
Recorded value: 23; cm
